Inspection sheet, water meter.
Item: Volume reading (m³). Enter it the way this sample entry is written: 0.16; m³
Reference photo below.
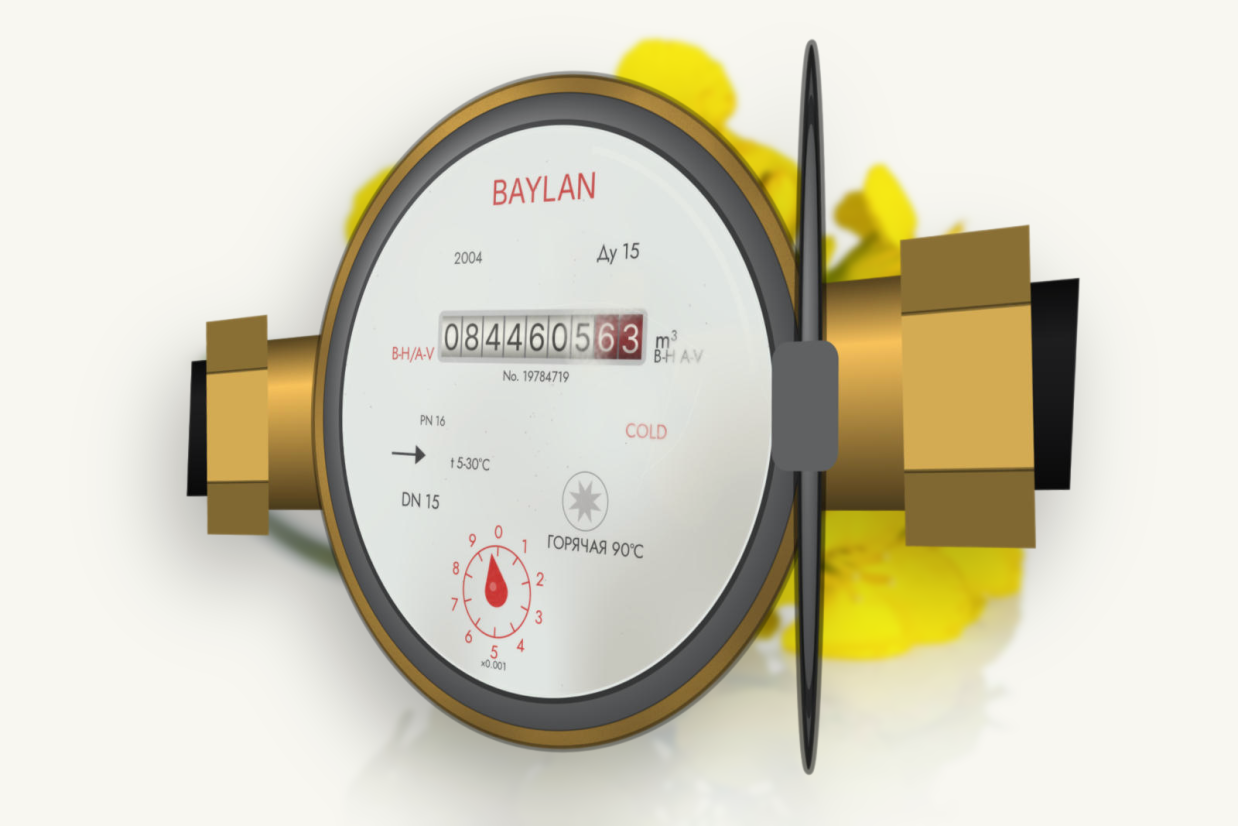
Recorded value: 844605.629; m³
